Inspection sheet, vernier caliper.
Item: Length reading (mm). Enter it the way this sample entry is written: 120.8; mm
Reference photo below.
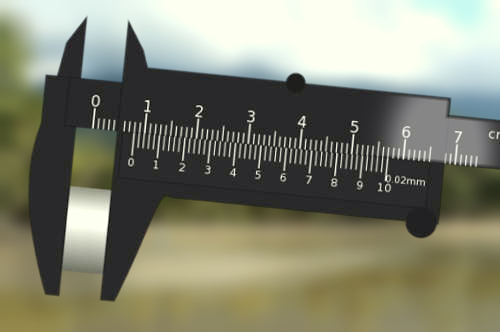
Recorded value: 8.0; mm
